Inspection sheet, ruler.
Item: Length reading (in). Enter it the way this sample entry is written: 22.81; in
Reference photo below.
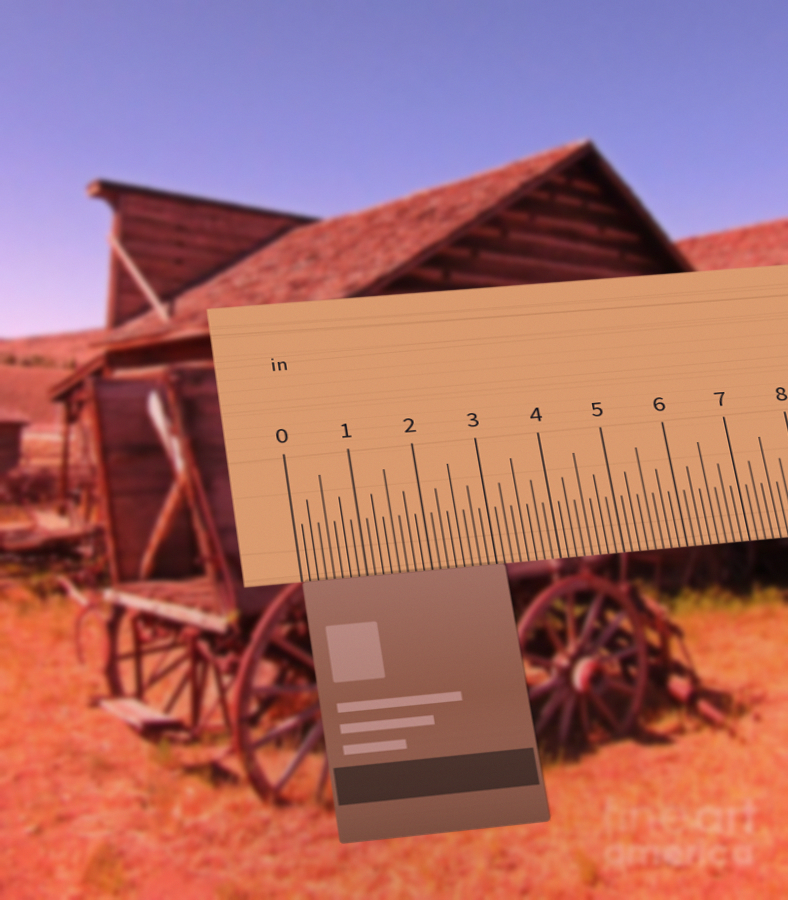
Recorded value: 3.125; in
